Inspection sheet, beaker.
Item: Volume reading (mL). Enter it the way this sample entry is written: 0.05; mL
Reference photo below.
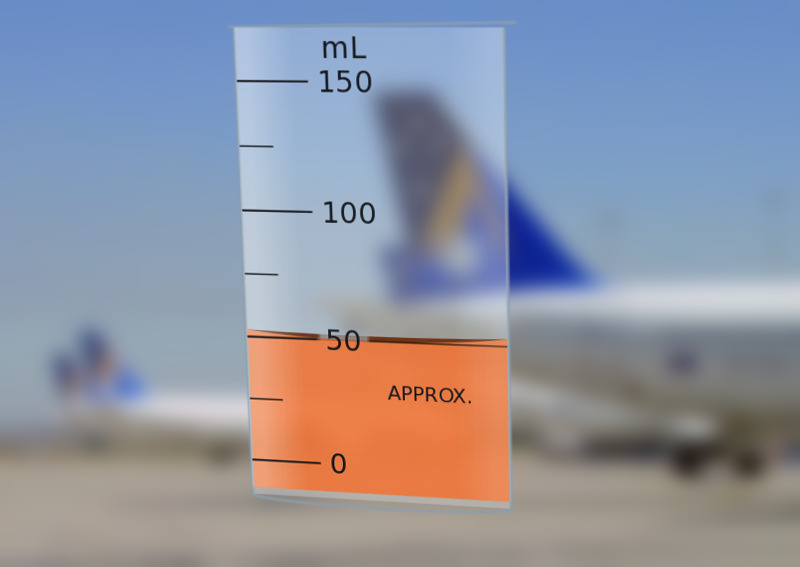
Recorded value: 50; mL
